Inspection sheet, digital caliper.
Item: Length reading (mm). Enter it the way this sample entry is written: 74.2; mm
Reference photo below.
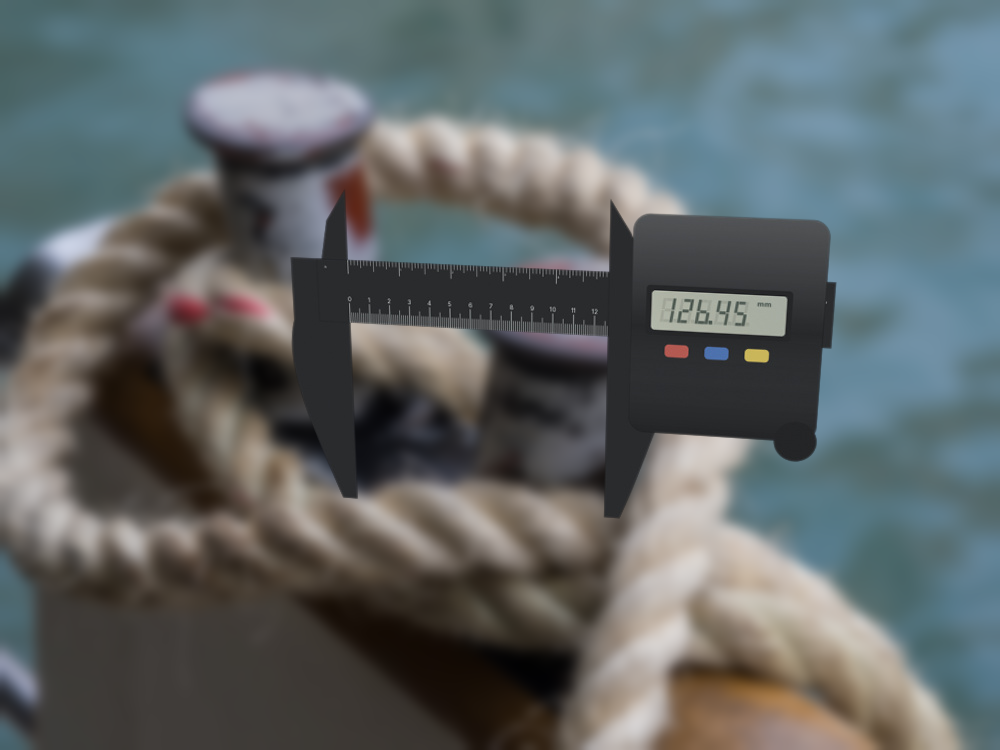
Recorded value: 126.45; mm
